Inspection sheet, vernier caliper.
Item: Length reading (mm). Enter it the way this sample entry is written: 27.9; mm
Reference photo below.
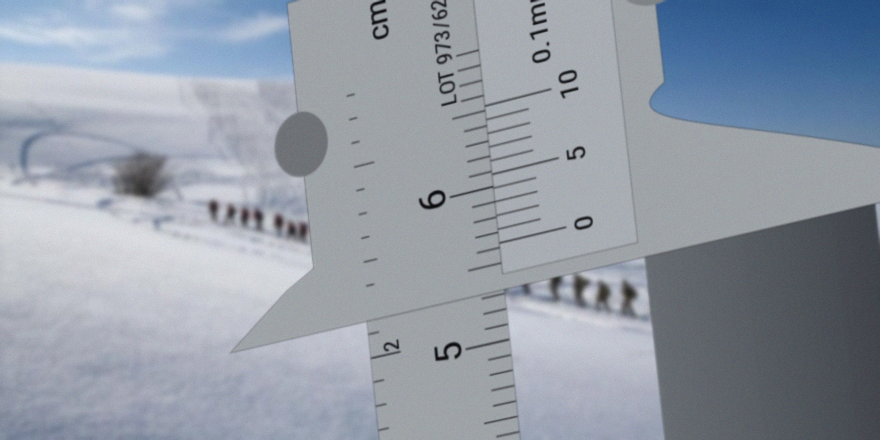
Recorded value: 56.3; mm
